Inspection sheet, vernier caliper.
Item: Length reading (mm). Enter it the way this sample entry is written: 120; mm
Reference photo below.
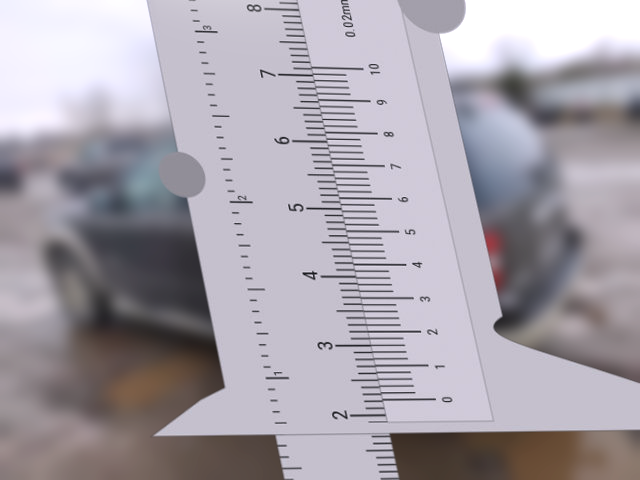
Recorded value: 22.2; mm
